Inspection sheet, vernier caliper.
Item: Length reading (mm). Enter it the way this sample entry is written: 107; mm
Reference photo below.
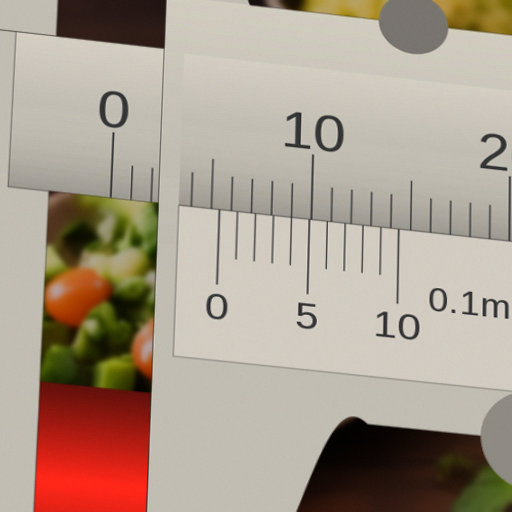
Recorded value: 5.4; mm
